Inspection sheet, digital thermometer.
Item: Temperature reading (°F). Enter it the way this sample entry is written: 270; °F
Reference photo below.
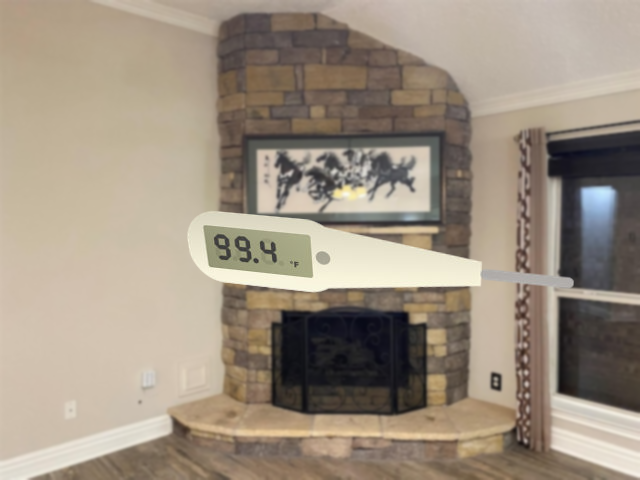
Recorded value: 99.4; °F
